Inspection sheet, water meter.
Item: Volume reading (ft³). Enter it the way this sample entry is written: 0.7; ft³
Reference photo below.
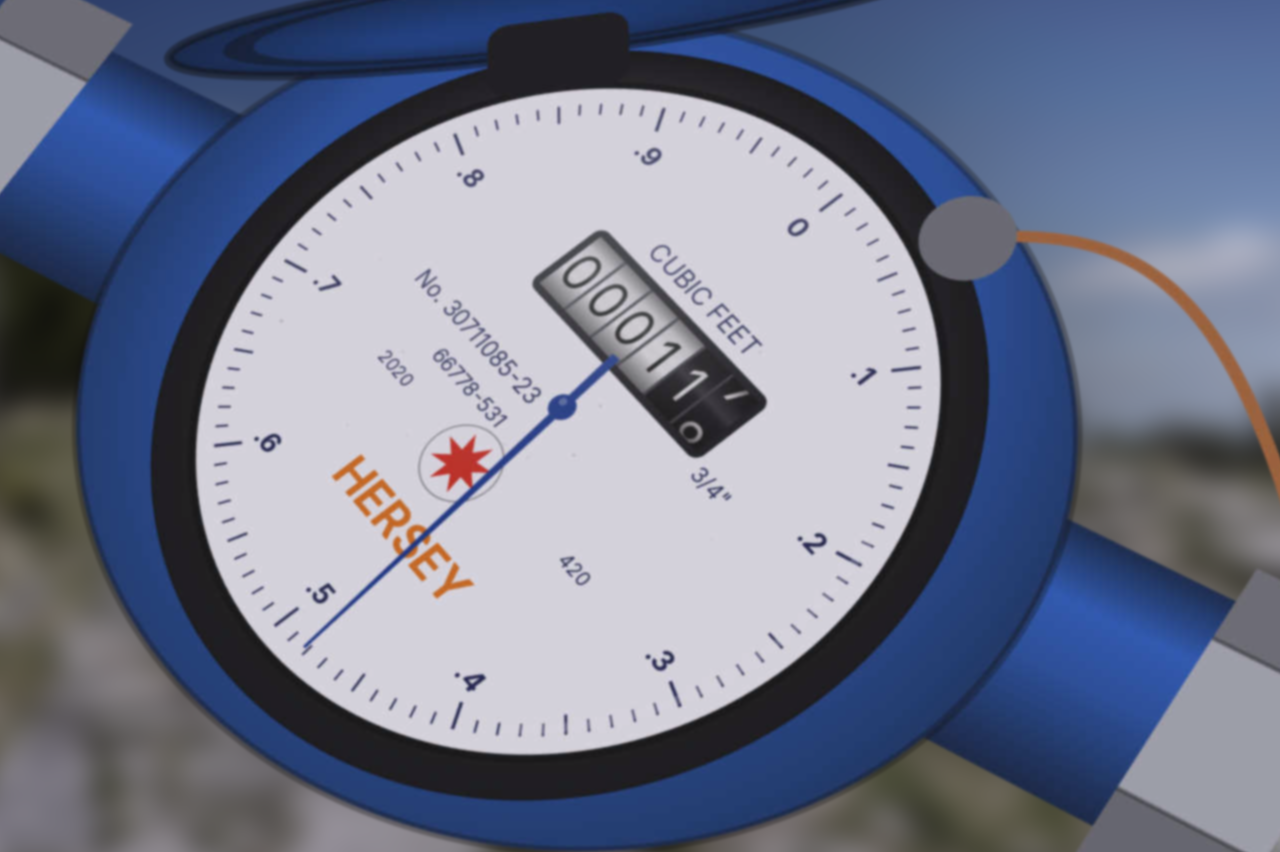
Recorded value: 117.48; ft³
